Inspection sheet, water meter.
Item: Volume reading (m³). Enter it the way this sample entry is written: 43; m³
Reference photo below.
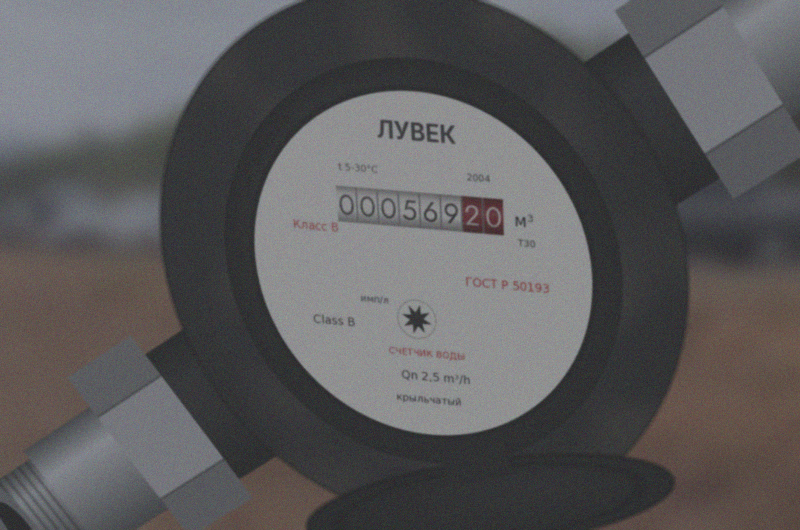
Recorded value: 569.20; m³
